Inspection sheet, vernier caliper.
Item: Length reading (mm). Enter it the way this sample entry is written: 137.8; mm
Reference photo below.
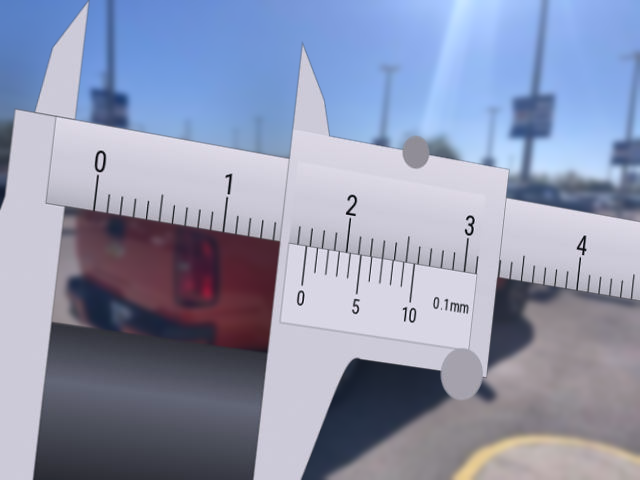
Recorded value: 16.7; mm
